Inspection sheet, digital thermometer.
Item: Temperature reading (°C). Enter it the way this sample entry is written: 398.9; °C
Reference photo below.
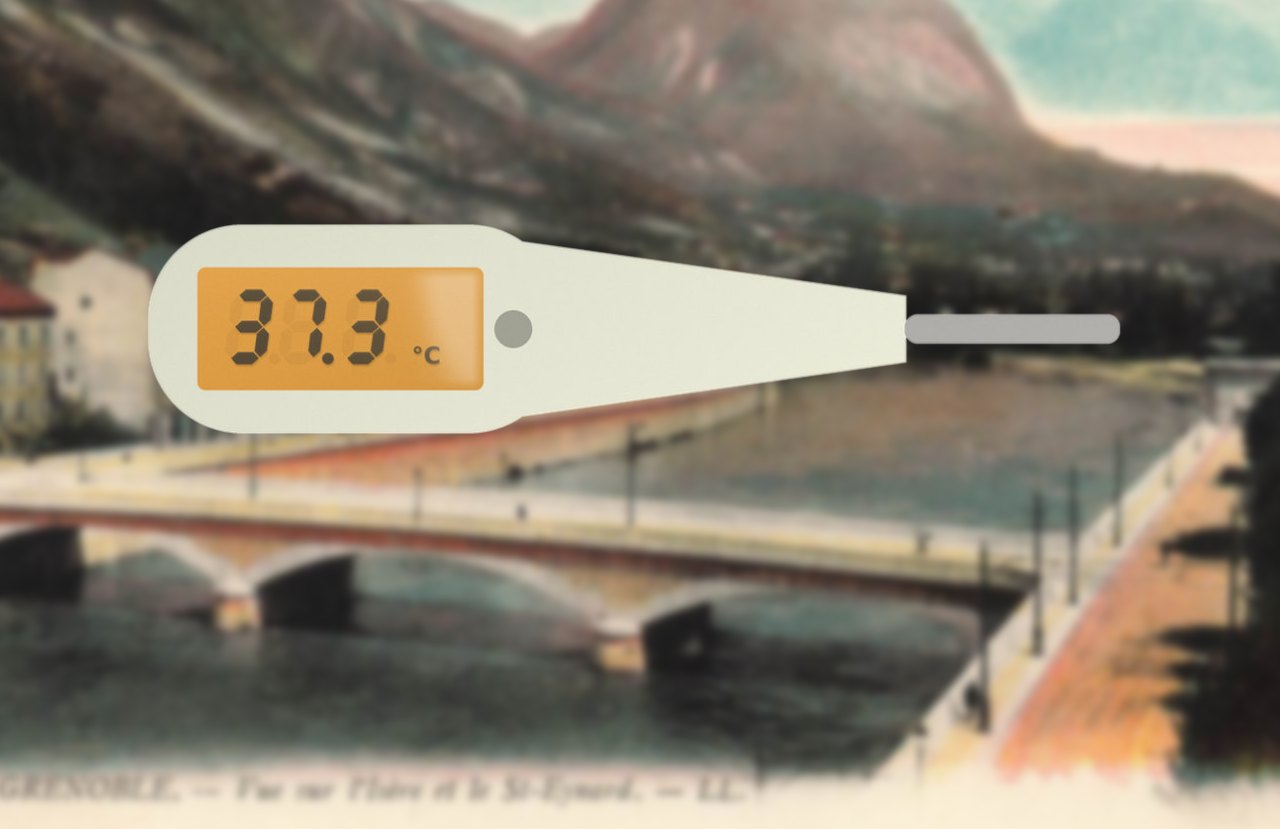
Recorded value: 37.3; °C
